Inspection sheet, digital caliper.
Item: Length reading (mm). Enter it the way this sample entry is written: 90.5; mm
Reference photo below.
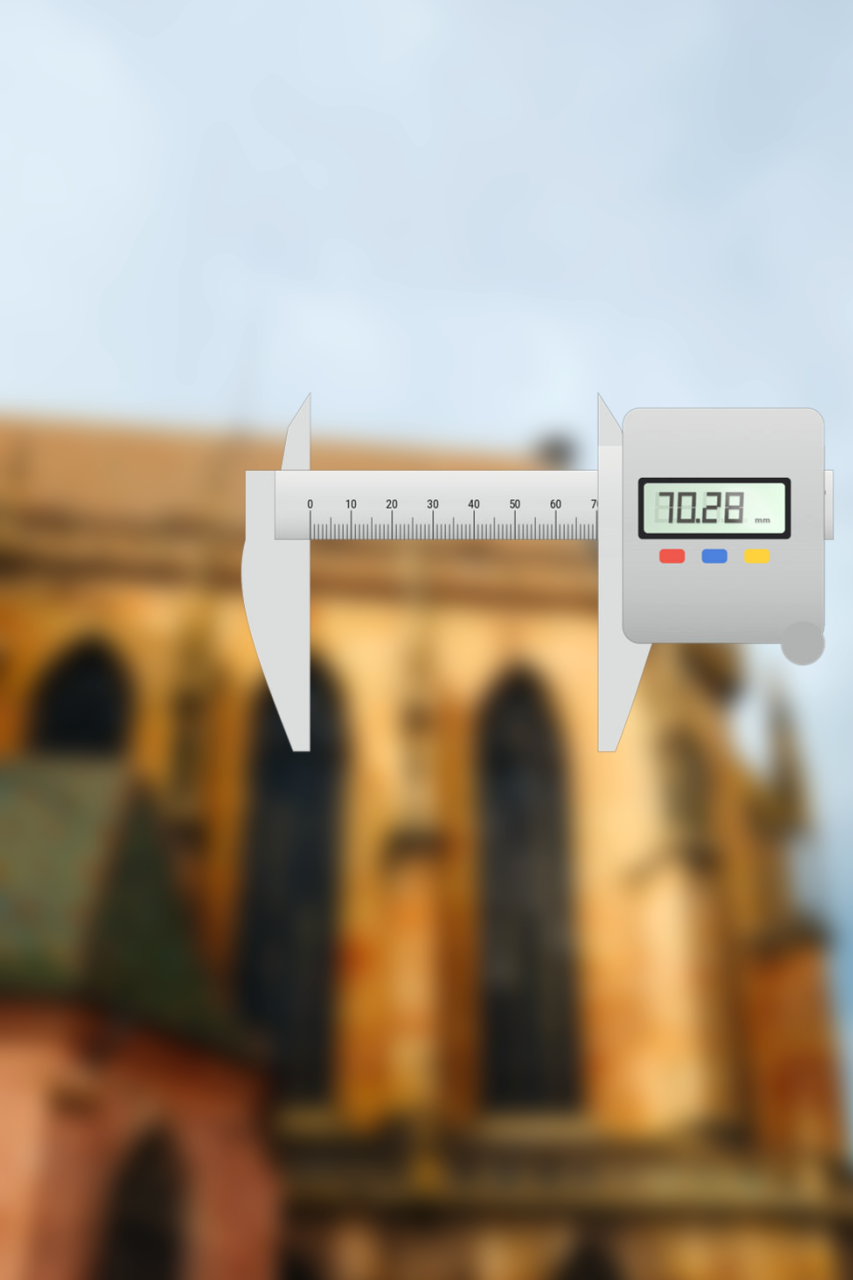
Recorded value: 70.28; mm
